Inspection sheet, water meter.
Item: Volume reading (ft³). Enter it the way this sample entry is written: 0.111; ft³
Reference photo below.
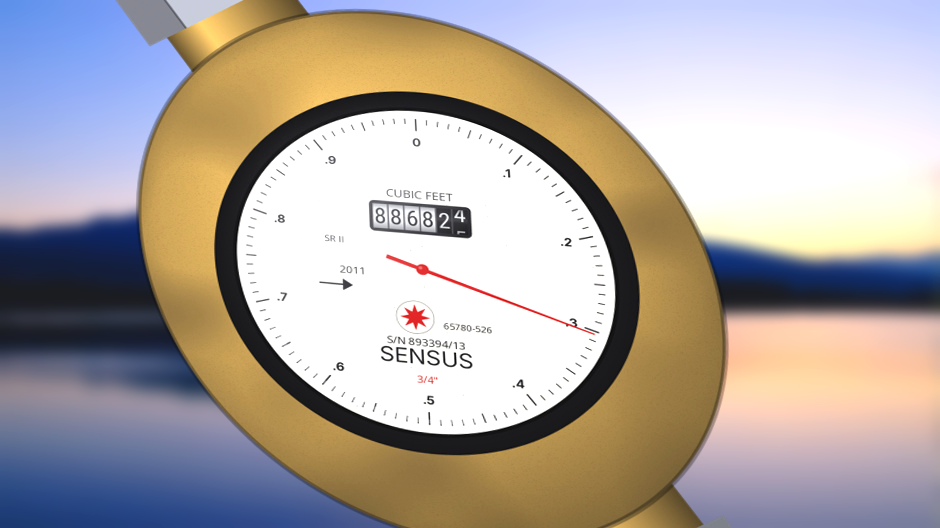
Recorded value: 886824.30; ft³
